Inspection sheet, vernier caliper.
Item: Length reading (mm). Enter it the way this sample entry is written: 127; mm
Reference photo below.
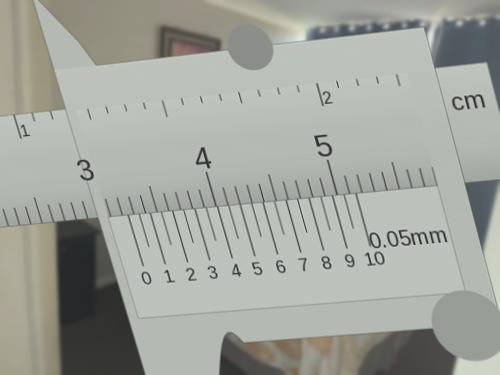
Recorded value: 32.5; mm
